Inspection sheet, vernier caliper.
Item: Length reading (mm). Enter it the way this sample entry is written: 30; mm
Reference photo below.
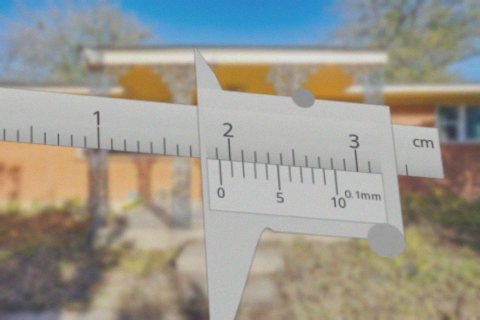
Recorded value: 19.2; mm
